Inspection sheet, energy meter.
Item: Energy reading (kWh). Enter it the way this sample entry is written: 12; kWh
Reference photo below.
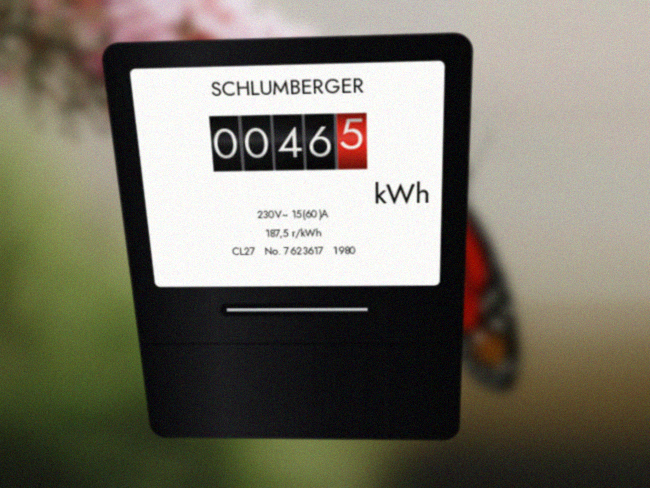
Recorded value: 46.5; kWh
